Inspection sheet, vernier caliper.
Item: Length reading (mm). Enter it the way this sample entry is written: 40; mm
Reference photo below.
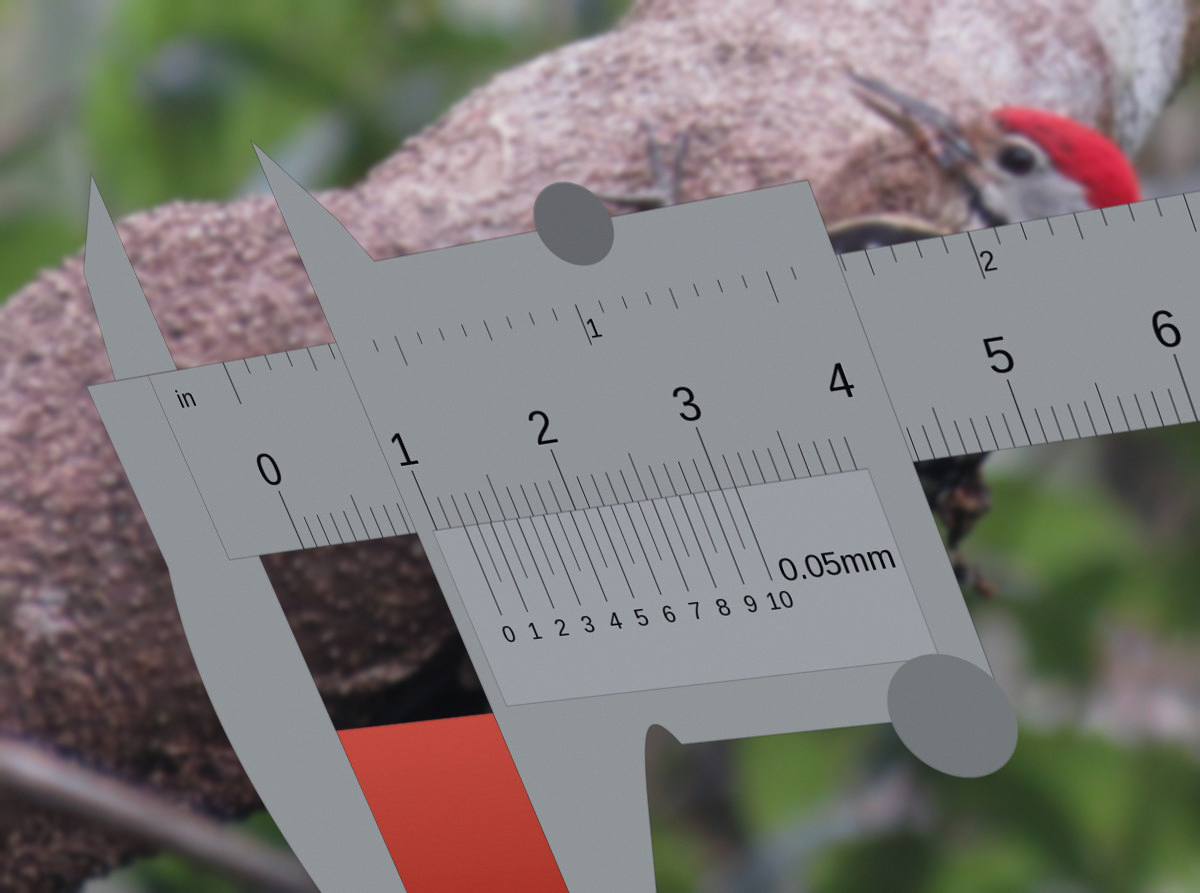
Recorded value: 12.0; mm
